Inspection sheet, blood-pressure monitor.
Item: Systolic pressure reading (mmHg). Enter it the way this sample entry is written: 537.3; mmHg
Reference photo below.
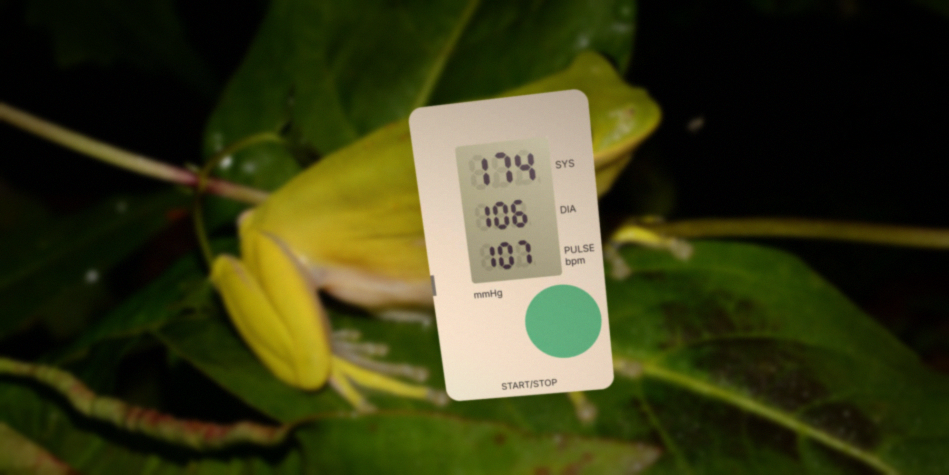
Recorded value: 174; mmHg
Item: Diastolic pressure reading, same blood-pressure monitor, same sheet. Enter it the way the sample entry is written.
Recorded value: 106; mmHg
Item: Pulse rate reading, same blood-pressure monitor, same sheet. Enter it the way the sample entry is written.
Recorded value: 107; bpm
